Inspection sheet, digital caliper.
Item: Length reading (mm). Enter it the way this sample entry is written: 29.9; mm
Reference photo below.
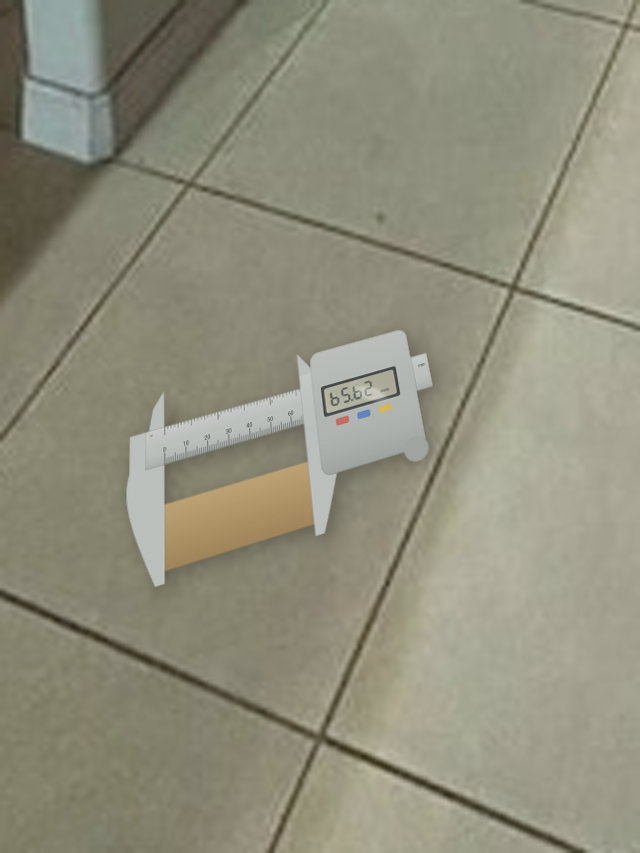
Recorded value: 65.62; mm
